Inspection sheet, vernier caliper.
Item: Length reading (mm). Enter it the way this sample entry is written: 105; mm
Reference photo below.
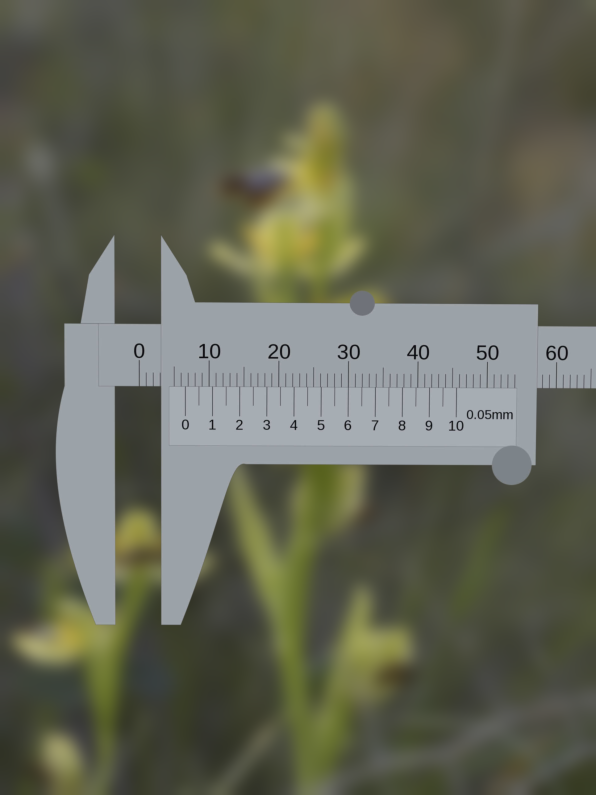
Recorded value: 6.6; mm
